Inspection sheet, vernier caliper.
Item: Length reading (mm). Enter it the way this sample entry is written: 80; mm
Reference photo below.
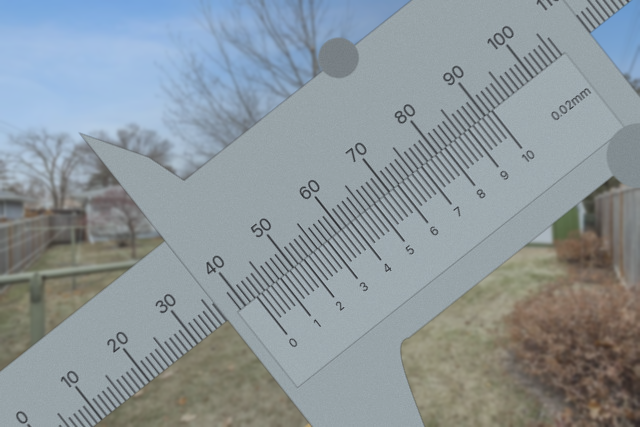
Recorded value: 42.4; mm
